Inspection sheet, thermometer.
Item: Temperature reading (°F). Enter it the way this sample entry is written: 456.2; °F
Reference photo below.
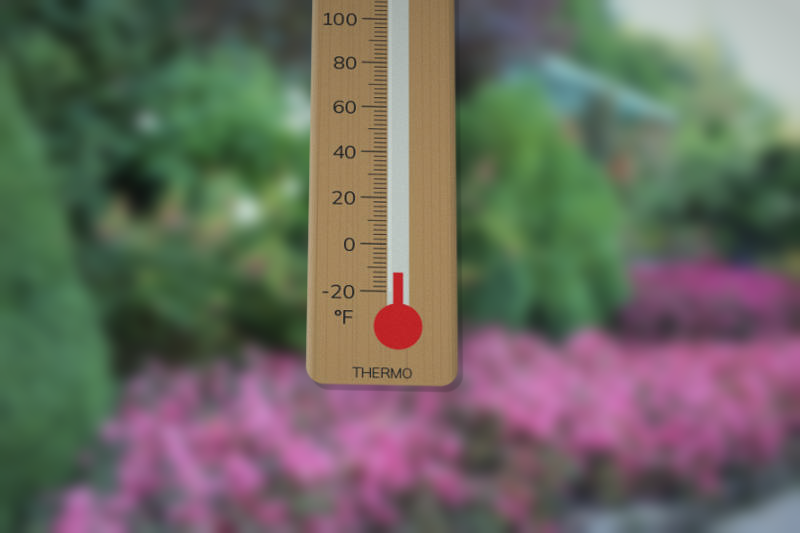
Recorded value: -12; °F
